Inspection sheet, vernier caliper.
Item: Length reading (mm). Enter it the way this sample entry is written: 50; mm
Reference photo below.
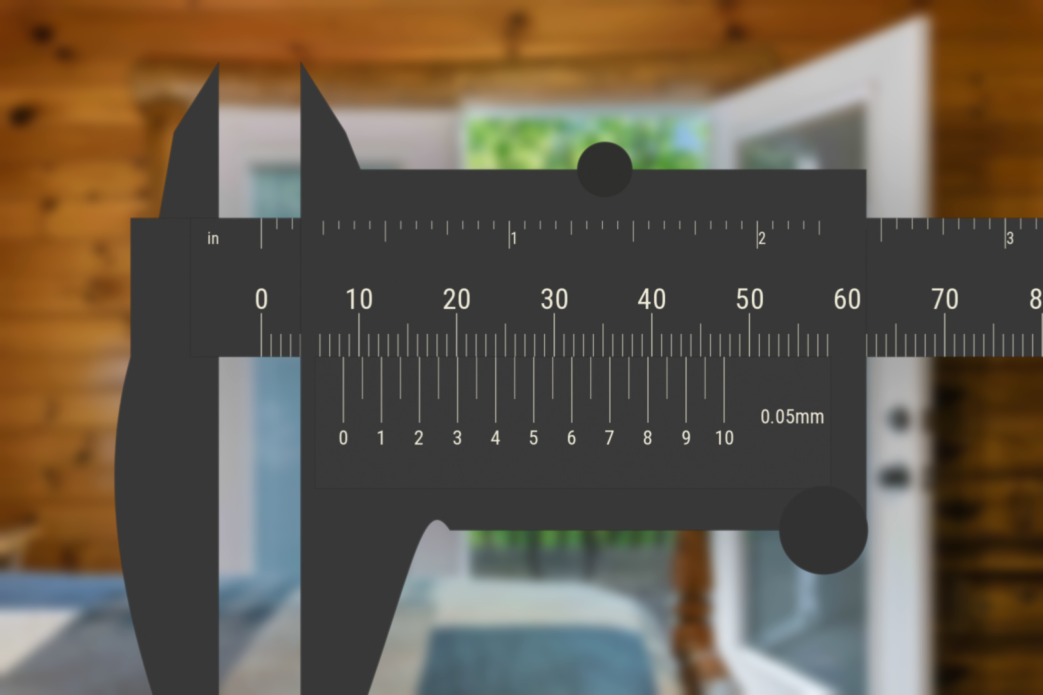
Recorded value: 8.4; mm
